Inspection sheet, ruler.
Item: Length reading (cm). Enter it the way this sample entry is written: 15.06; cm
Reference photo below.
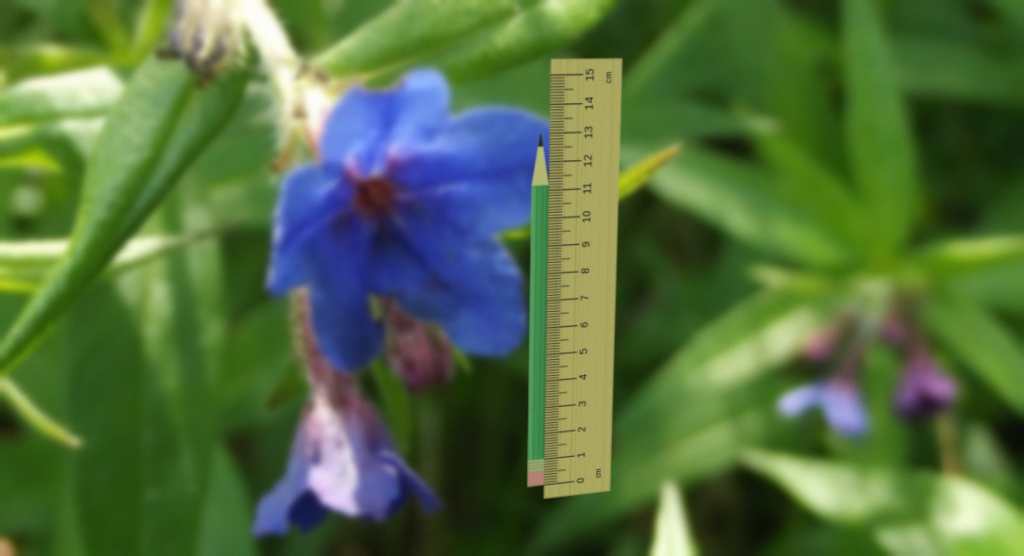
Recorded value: 13; cm
